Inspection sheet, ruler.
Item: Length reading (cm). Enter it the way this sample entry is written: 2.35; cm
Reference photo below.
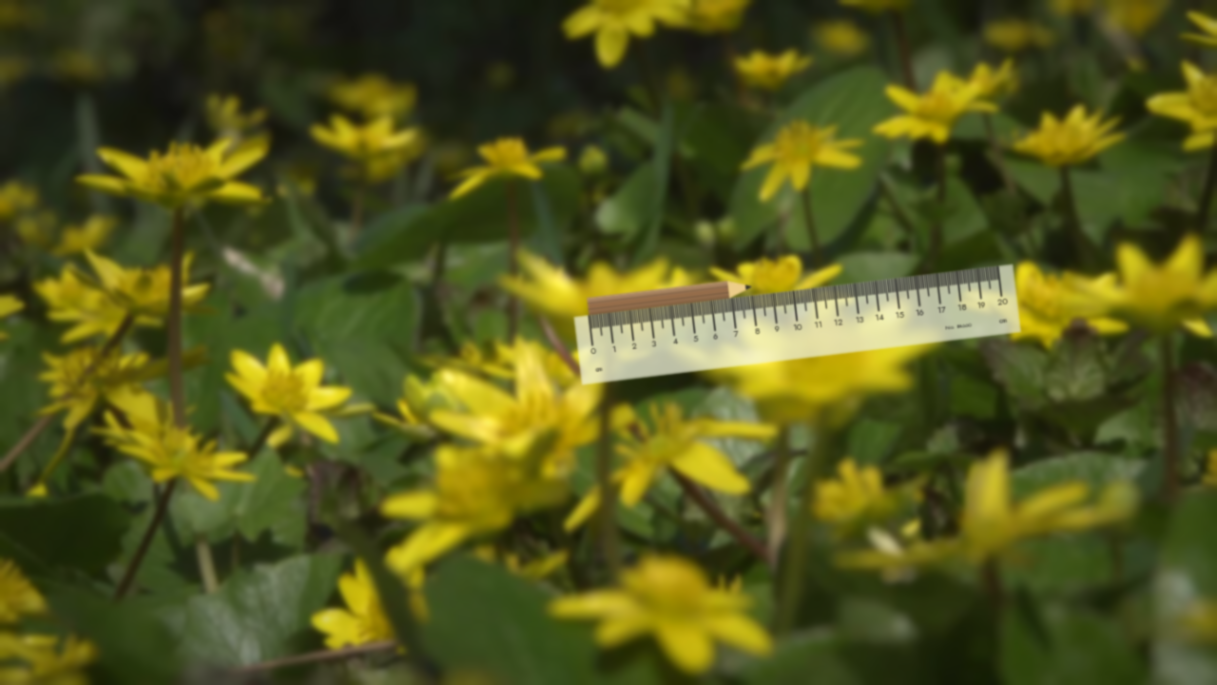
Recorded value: 8; cm
